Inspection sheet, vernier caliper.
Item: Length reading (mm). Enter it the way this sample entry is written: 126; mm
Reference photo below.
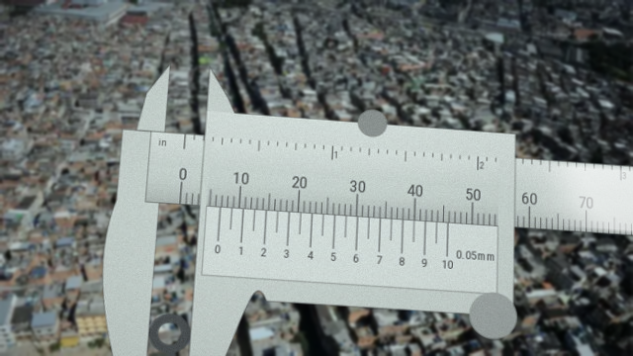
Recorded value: 6.8; mm
